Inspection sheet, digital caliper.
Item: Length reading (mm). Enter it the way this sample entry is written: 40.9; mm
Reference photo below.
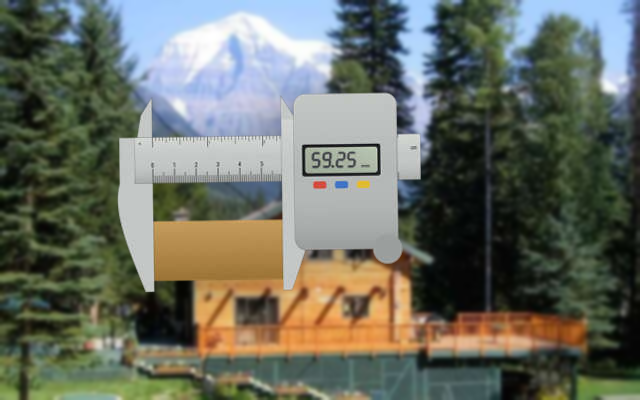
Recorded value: 59.25; mm
